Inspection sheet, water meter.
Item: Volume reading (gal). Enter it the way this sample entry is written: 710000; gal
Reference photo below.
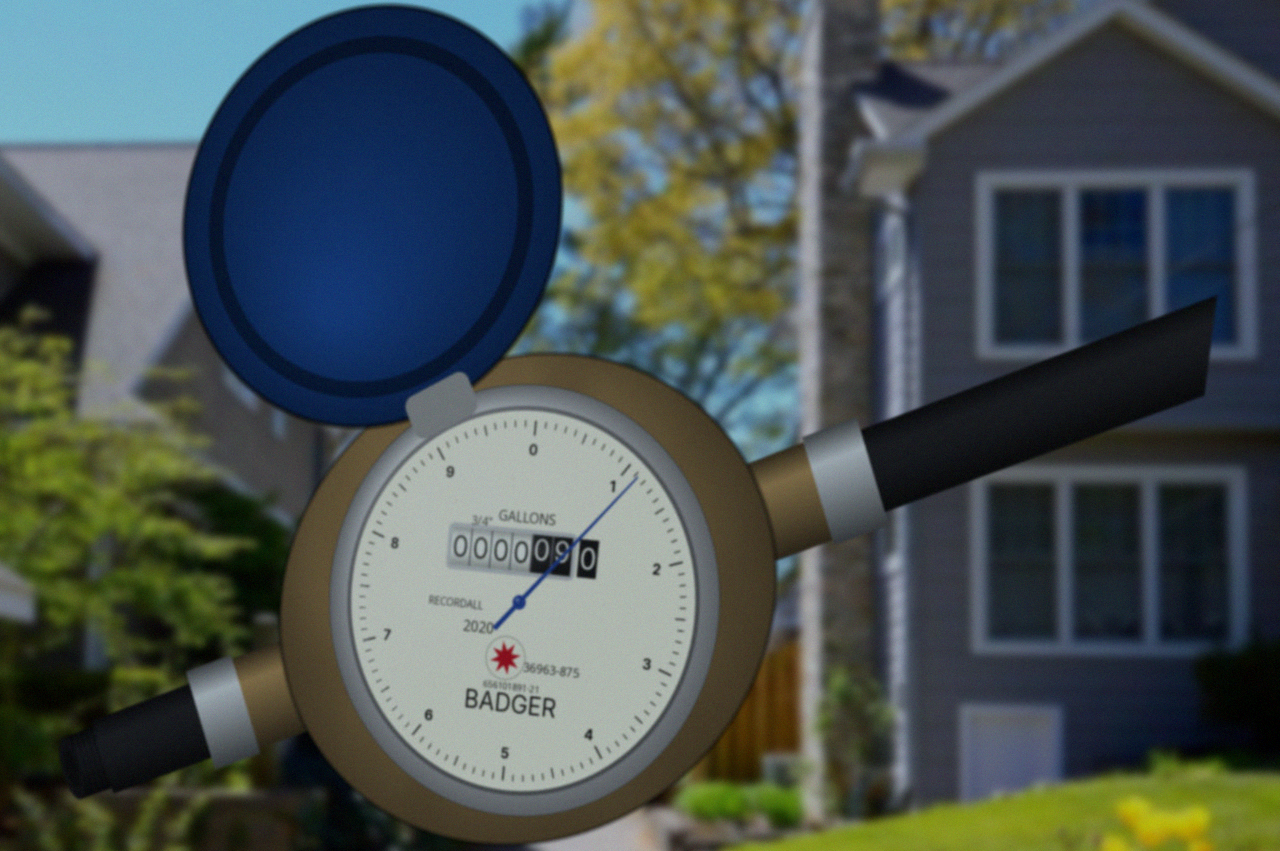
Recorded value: 91.1; gal
